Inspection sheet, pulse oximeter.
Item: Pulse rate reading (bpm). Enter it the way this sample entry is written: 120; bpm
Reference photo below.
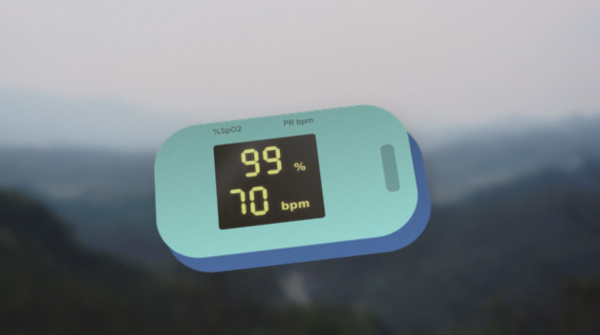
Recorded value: 70; bpm
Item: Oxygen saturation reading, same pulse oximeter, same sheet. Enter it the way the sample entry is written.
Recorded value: 99; %
